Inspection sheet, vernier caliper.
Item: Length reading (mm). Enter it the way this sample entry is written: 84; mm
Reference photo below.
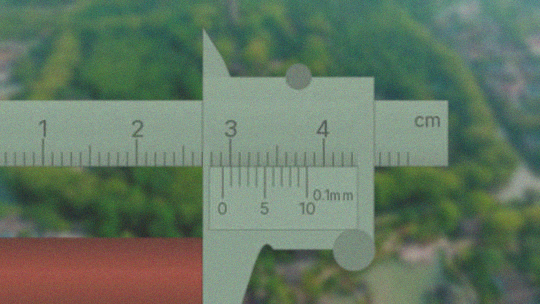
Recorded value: 29.2; mm
